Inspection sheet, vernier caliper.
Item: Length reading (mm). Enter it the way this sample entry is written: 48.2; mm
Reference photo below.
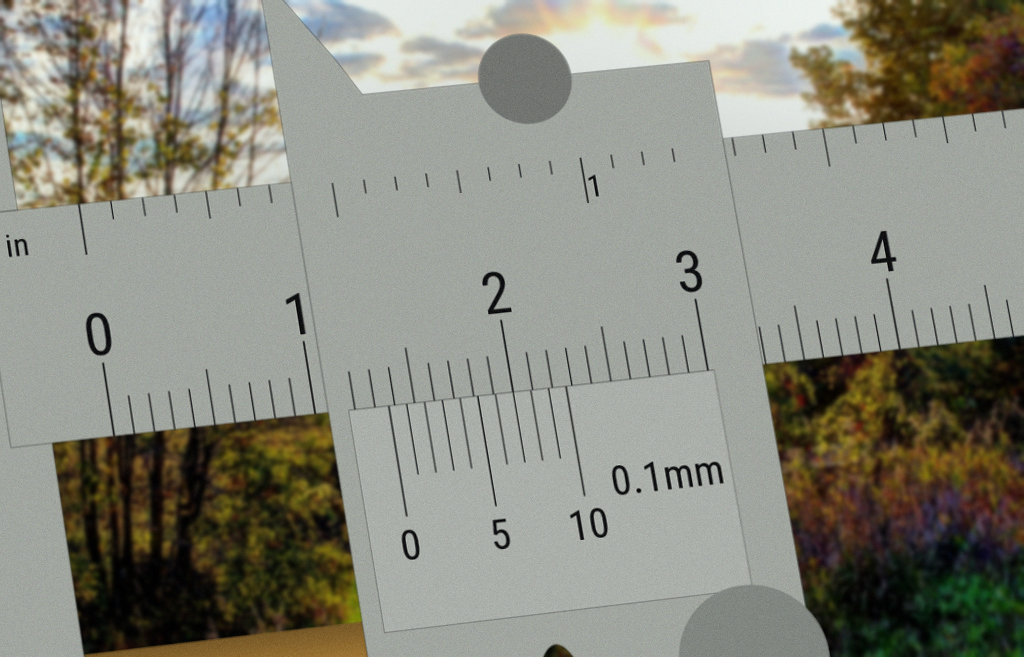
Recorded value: 13.7; mm
